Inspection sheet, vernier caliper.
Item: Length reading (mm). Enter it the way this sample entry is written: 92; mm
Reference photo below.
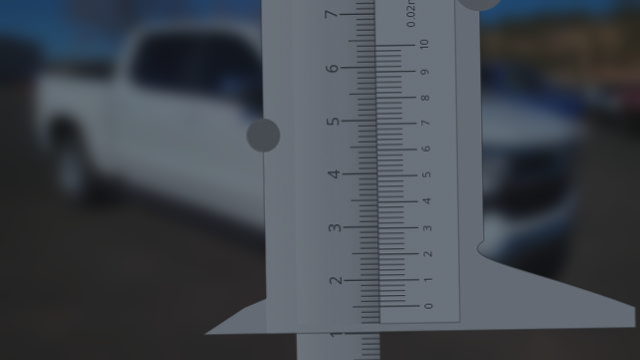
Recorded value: 15.0; mm
